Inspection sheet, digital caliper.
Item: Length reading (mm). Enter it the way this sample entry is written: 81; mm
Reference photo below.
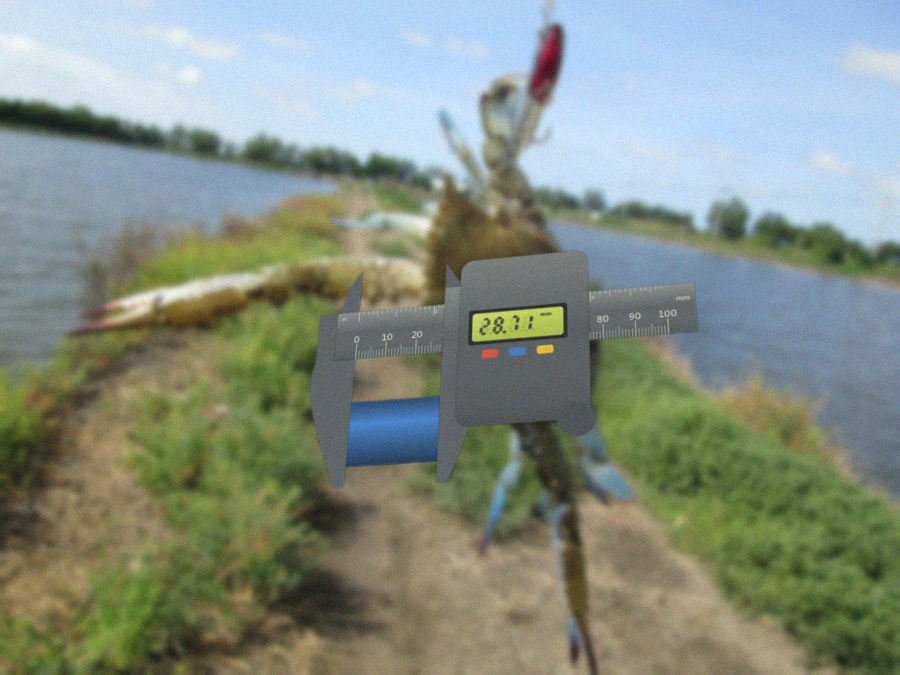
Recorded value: 28.71; mm
